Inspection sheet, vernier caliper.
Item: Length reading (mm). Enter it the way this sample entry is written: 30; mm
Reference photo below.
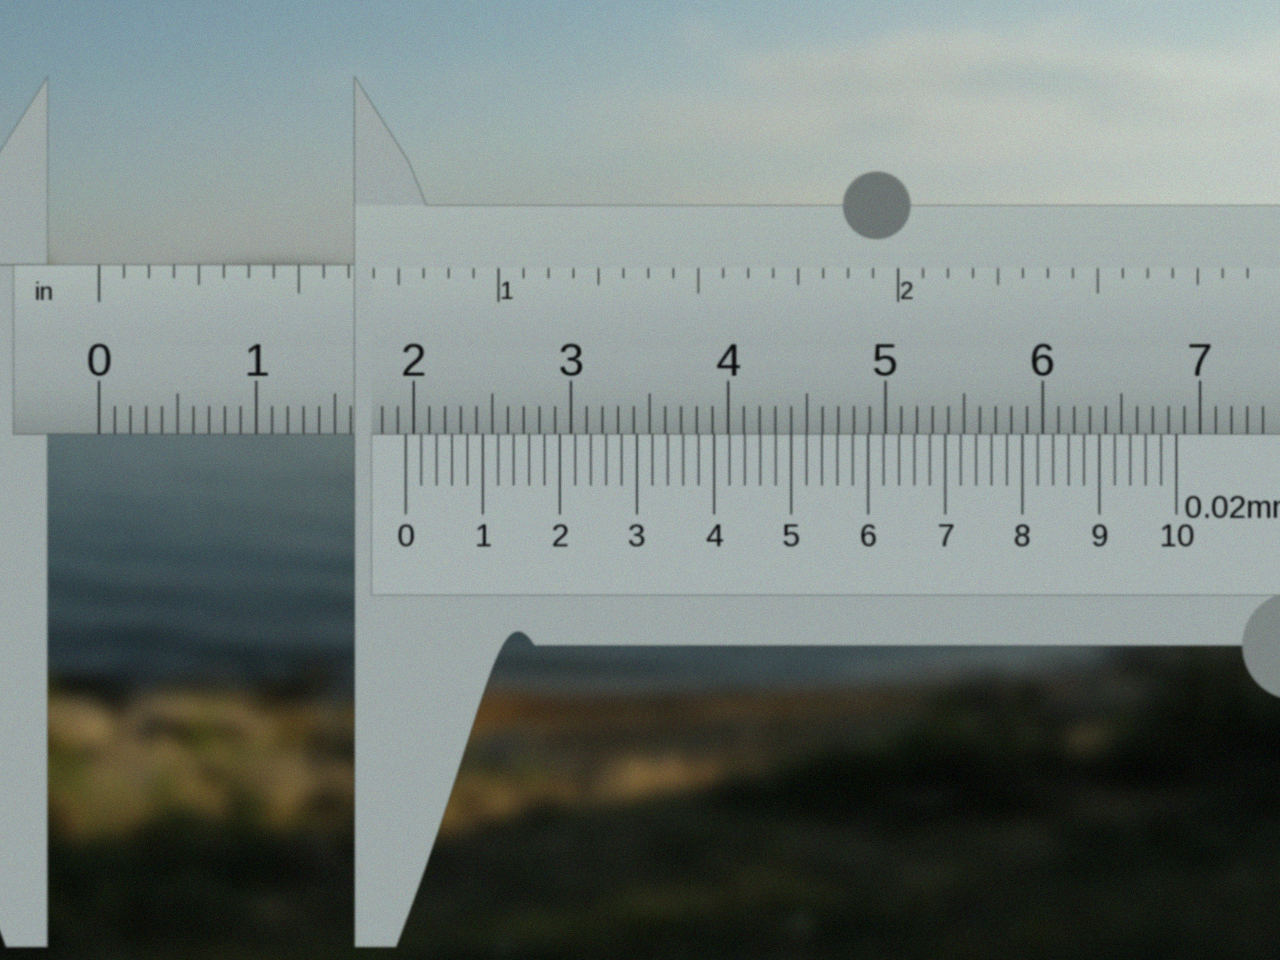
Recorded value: 19.5; mm
